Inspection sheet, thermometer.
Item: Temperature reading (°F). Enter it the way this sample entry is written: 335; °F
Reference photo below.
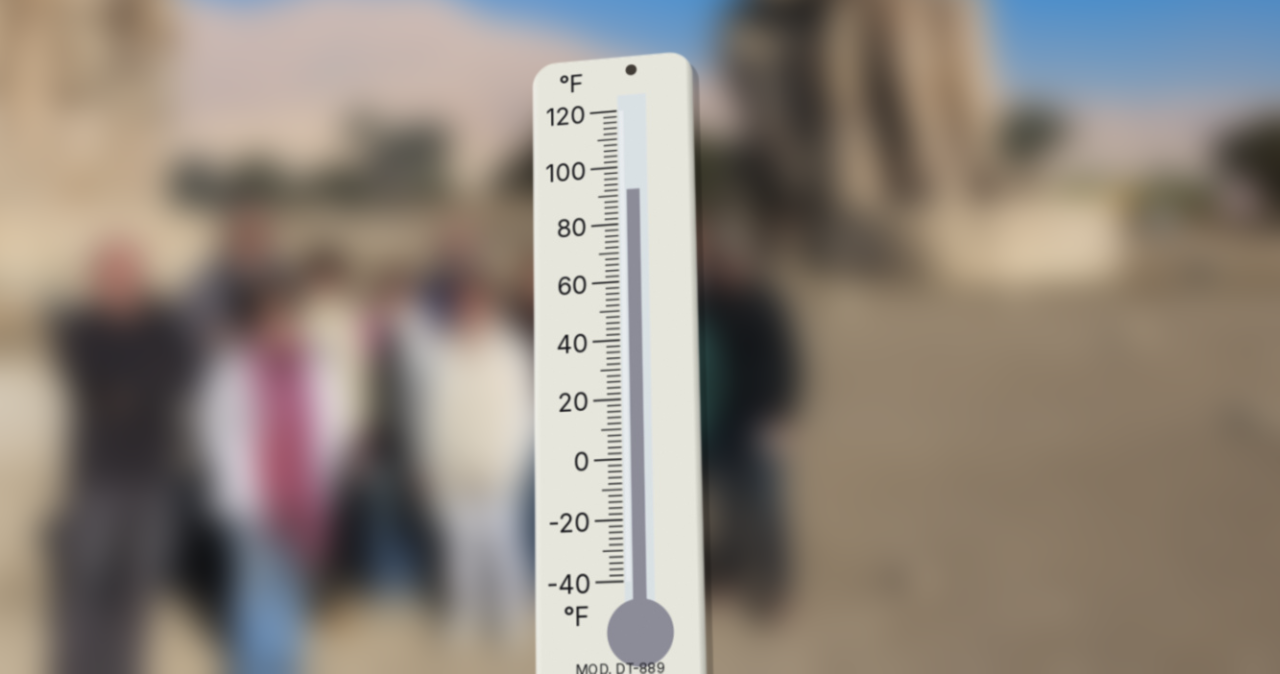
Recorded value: 92; °F
